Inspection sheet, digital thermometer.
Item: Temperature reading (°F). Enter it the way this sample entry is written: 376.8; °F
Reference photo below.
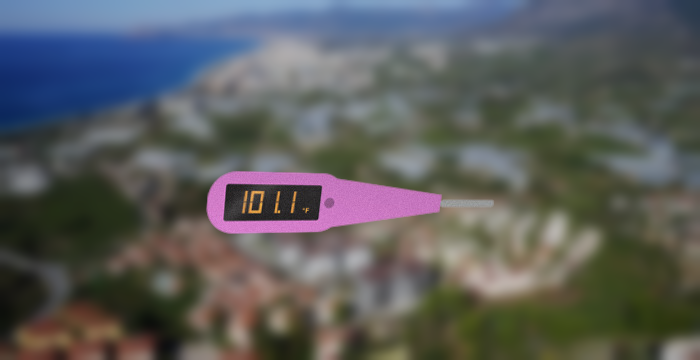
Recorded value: 101.1; °F
